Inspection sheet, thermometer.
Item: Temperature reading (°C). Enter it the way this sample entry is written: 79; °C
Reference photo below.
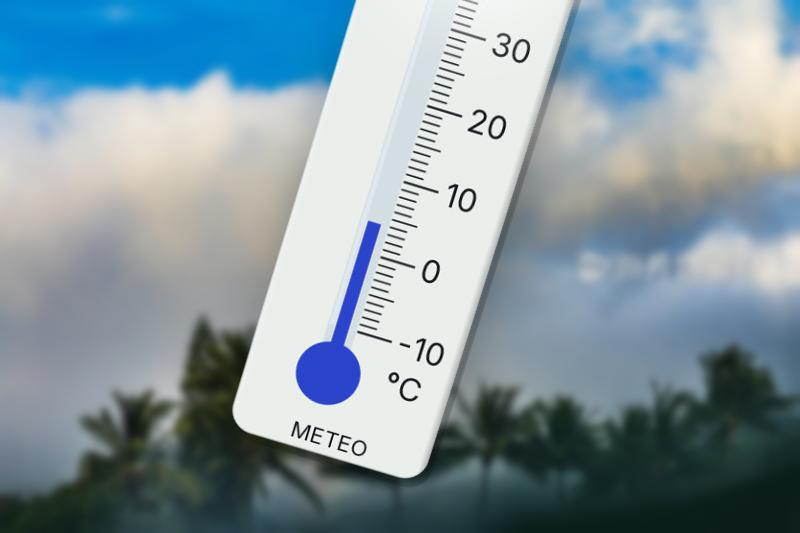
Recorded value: 4; °C
